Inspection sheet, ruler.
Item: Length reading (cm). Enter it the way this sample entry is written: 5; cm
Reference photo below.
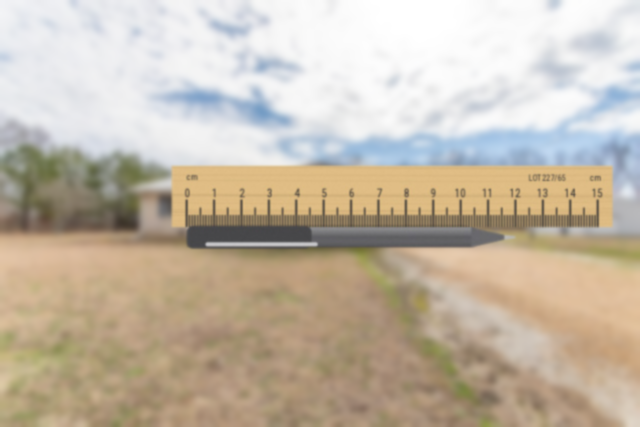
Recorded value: 12; cm
